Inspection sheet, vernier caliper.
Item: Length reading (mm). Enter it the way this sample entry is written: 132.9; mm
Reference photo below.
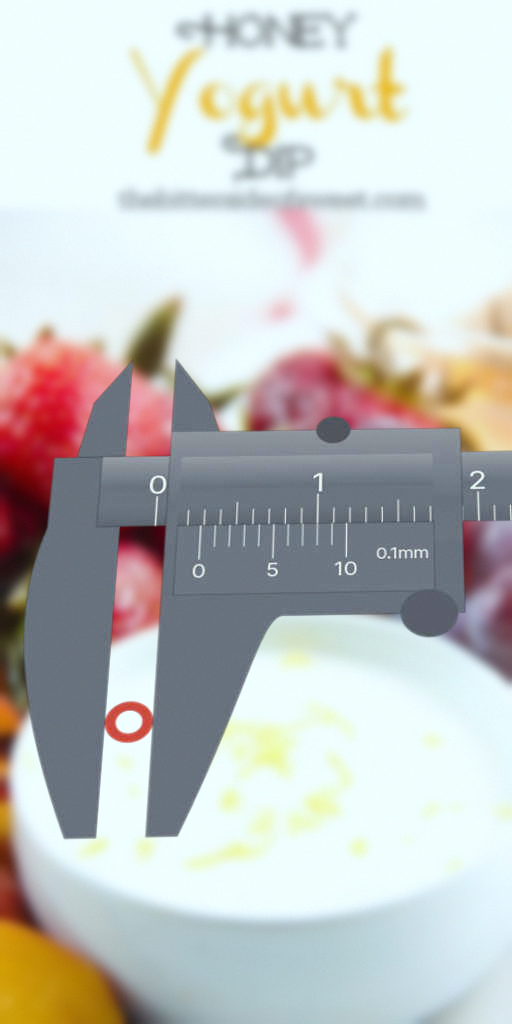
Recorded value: 2.8; mm
